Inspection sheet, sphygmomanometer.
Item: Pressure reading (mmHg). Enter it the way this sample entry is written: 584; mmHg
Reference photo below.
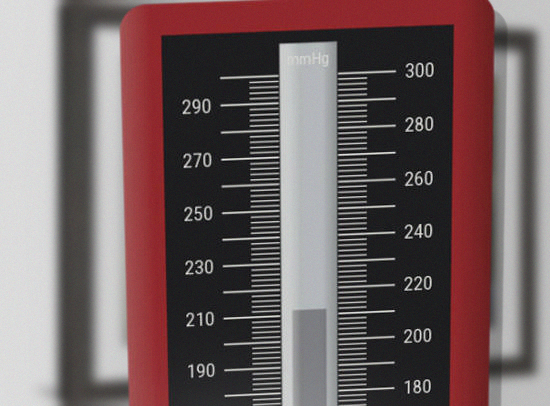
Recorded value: 212; mmHg
